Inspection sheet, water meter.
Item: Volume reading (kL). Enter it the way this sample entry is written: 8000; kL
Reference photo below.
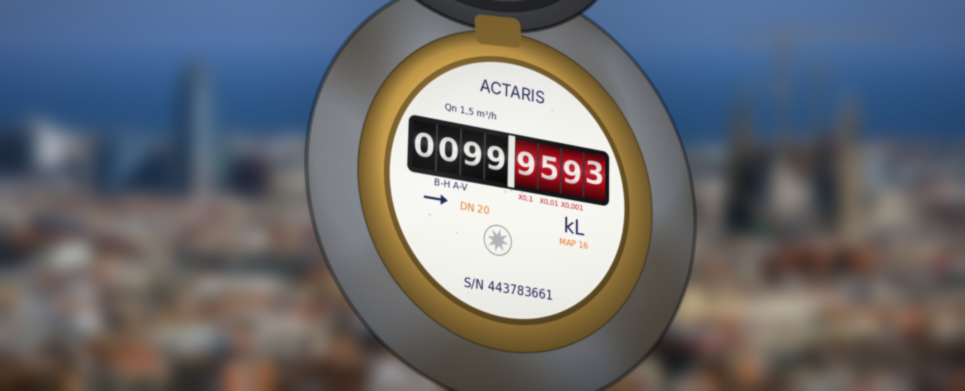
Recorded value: 99.9593; kL
